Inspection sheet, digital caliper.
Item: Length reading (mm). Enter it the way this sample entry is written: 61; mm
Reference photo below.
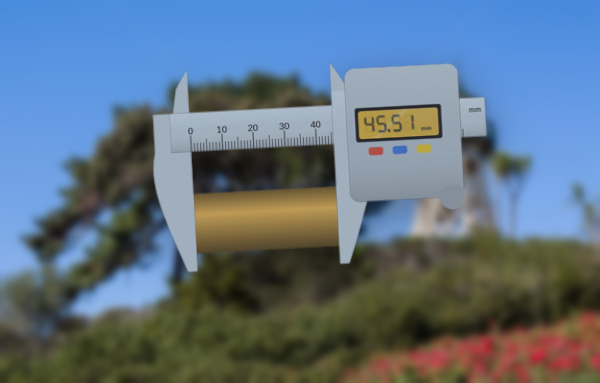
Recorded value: 45.51; mm
